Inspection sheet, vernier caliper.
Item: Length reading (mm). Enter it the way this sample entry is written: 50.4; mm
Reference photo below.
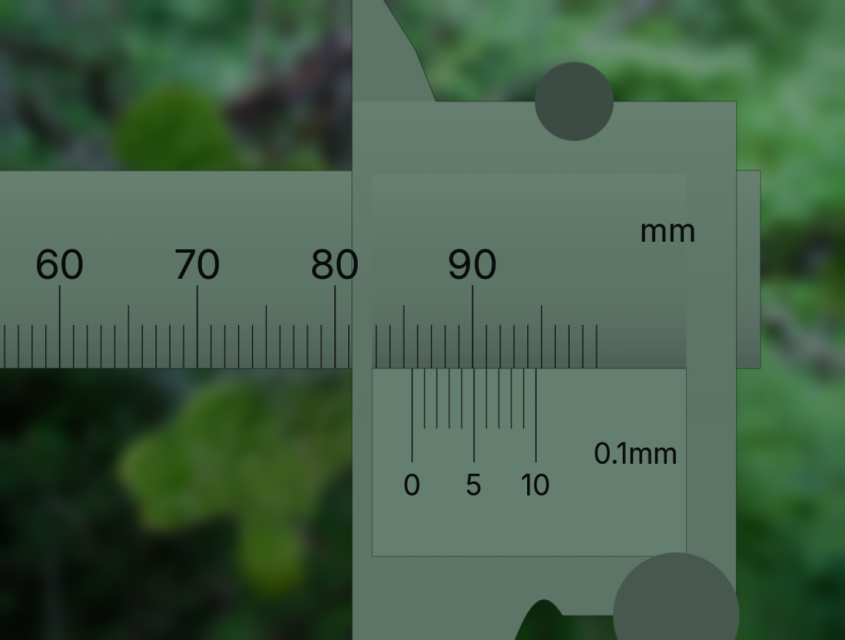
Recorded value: 85.6; mm
